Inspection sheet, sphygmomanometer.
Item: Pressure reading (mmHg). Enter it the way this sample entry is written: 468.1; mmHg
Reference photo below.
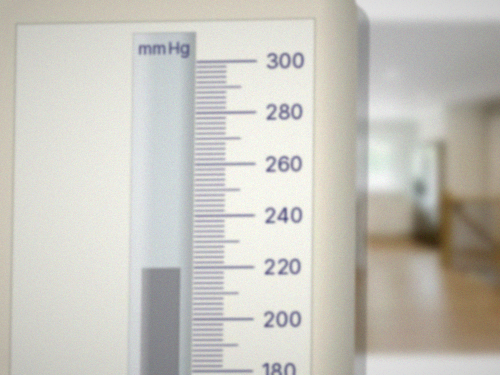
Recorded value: 220; mmHg
